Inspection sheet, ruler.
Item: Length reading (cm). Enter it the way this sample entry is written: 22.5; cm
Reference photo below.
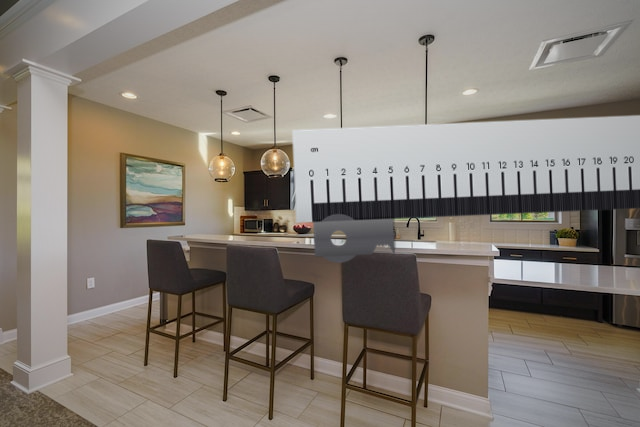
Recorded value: 5; cm
